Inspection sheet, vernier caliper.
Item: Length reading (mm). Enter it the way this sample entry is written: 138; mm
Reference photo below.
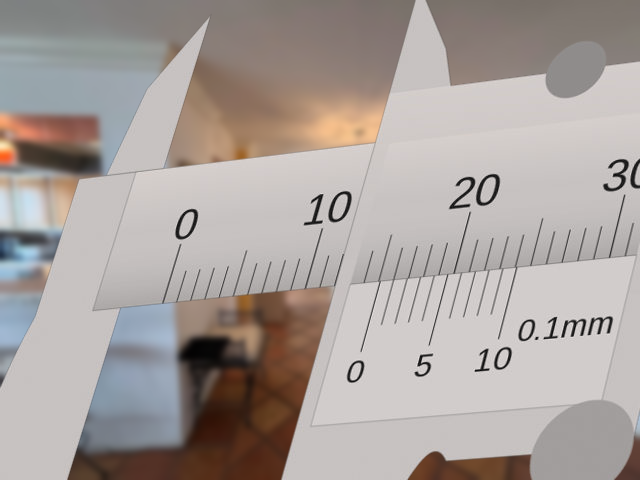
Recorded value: 15.1; mm
